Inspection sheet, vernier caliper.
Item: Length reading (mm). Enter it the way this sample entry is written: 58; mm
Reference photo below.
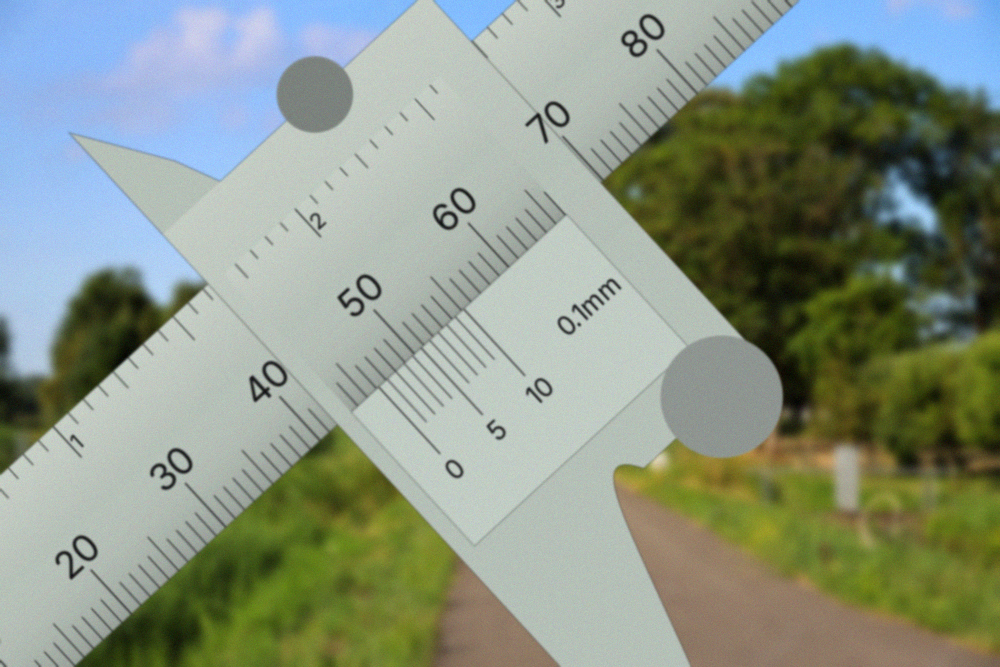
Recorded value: 46.2; mm
